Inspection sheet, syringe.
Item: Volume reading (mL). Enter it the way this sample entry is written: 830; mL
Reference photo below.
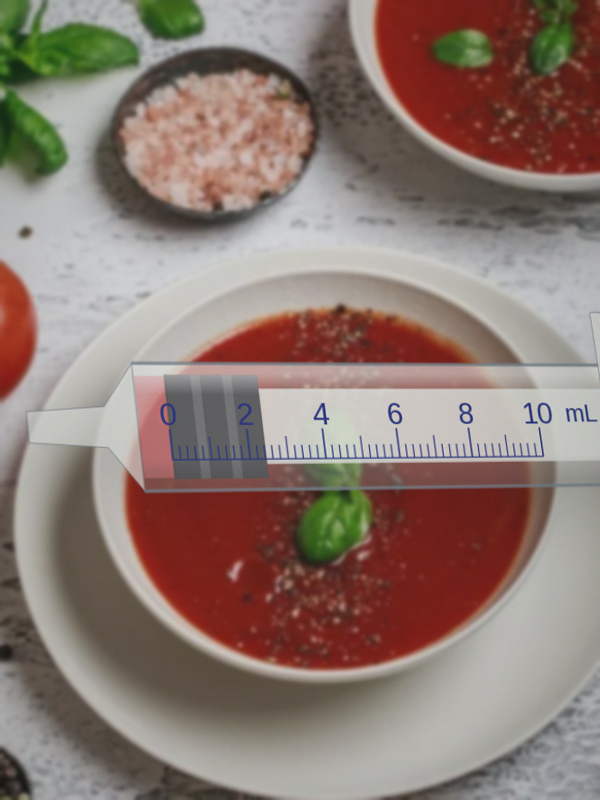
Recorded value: 0; mL
